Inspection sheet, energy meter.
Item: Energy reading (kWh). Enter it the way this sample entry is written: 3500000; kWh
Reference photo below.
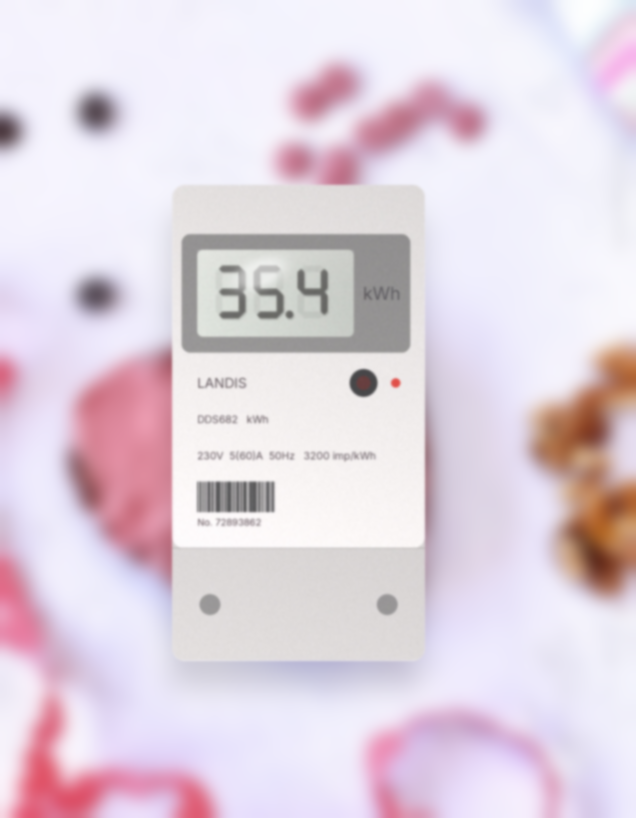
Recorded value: 35.4; kWh
